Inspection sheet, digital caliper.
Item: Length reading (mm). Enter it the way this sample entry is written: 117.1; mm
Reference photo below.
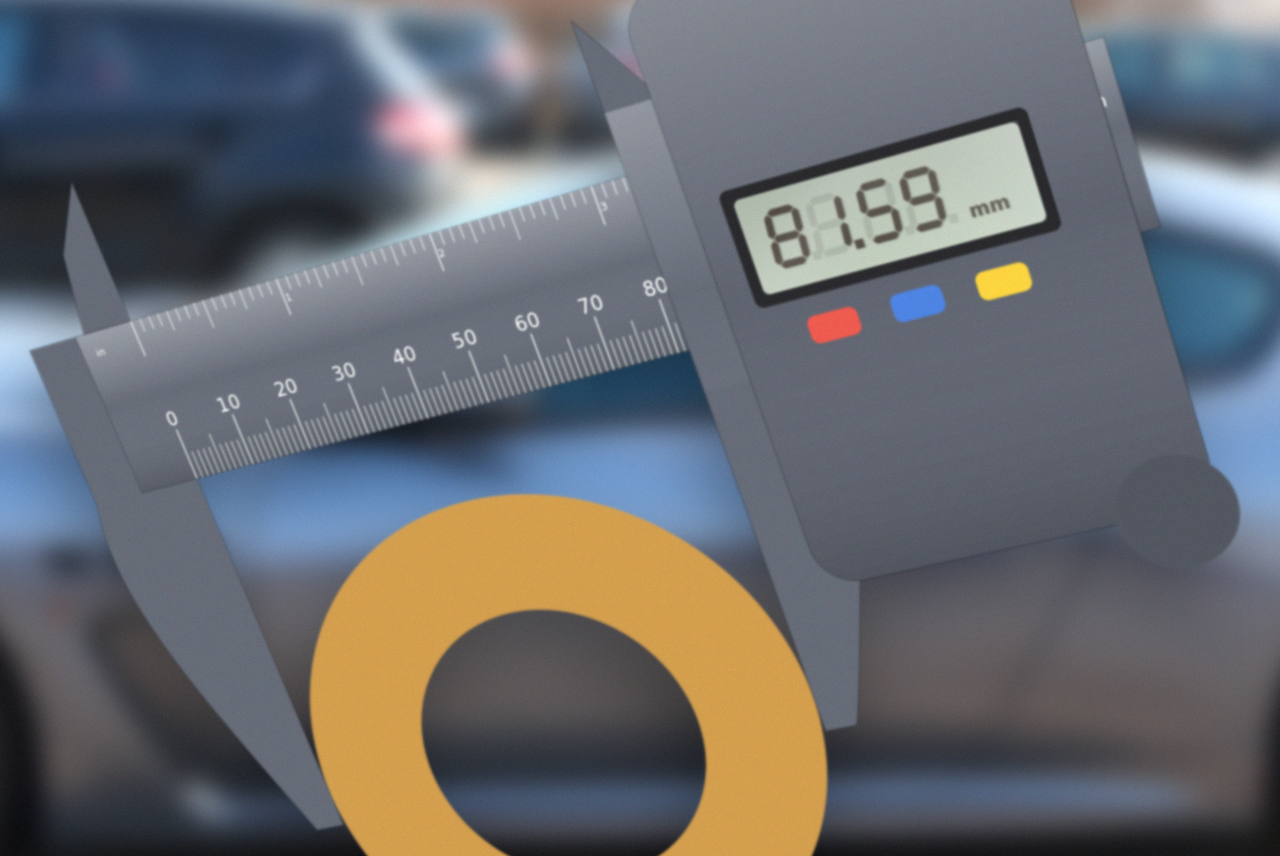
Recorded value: 81.59; mm
